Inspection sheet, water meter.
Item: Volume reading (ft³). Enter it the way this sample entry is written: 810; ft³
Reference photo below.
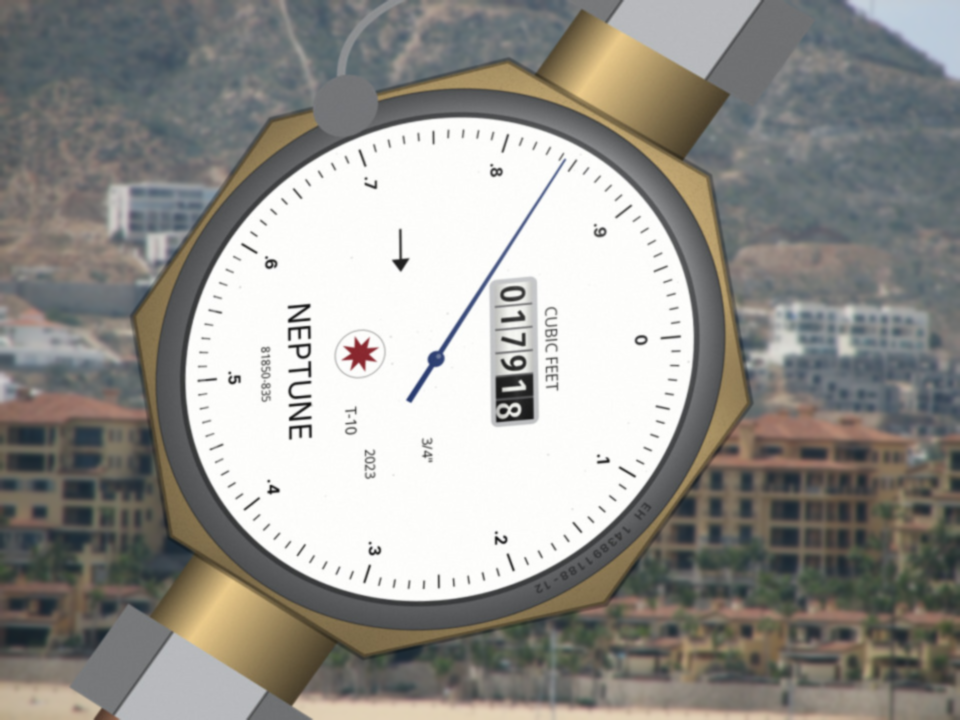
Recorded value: 17917.84; ft³
